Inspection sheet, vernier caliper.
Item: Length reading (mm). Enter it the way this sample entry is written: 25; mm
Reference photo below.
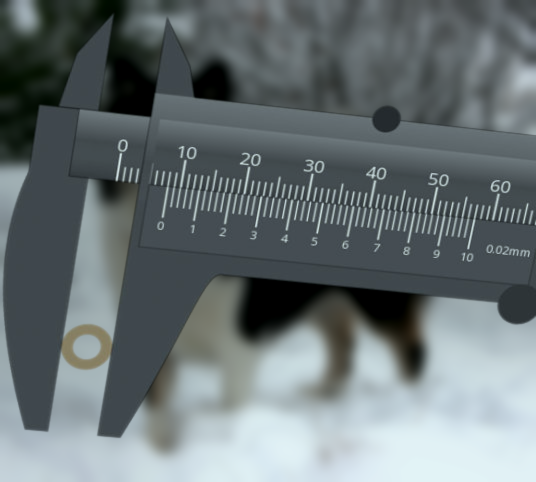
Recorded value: 8.0; mm
